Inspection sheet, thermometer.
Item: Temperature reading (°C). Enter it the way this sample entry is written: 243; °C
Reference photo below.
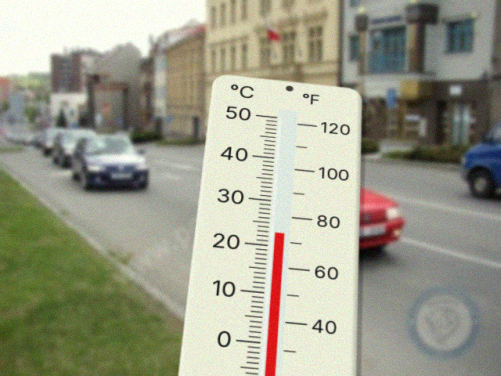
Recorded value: 23; °C
